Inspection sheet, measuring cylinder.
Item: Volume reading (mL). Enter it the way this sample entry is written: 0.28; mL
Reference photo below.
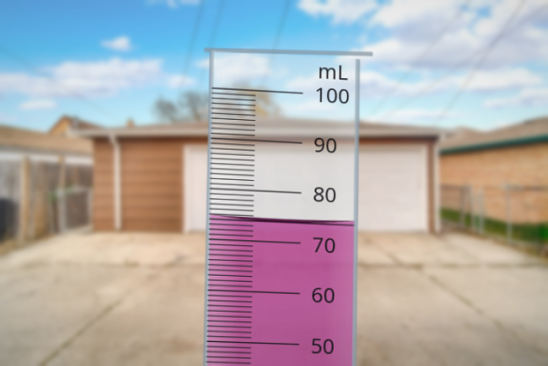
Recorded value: 74; mL
